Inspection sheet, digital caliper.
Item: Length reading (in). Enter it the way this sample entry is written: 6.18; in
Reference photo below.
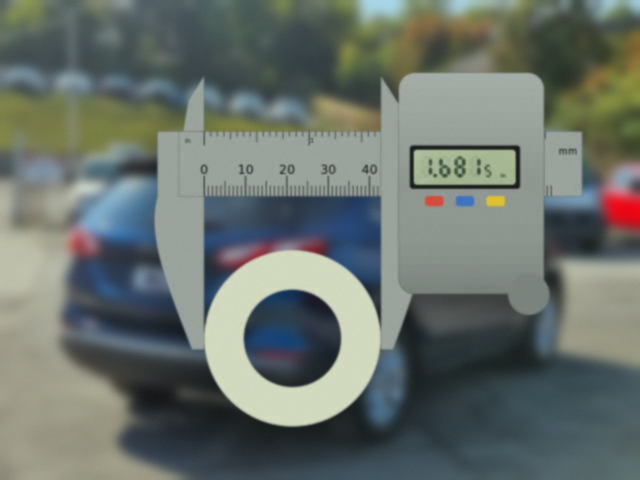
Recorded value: 1.6815; in
